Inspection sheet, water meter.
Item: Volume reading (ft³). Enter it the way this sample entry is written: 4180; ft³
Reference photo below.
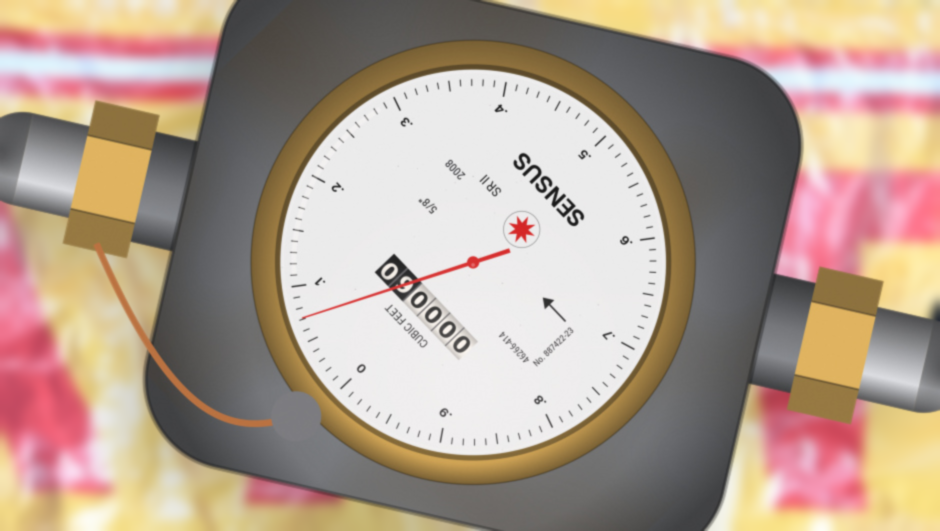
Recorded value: 60.07; ft³
